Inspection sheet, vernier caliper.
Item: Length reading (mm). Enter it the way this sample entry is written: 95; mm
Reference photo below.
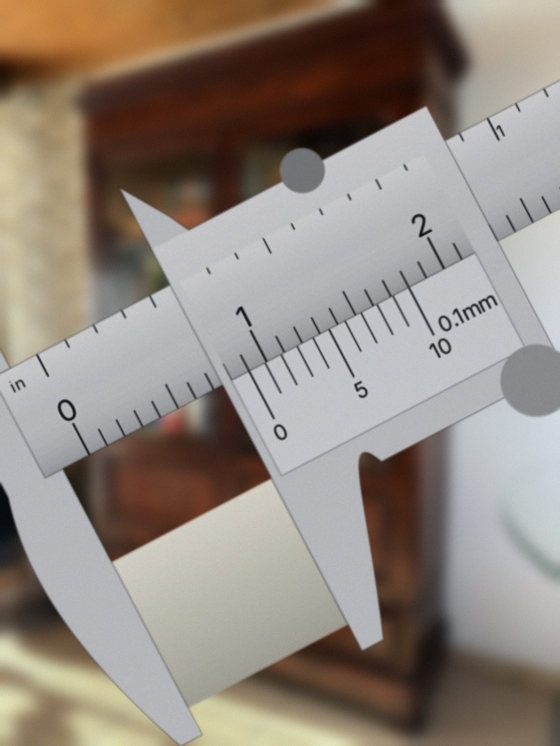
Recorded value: 9.0; mm
